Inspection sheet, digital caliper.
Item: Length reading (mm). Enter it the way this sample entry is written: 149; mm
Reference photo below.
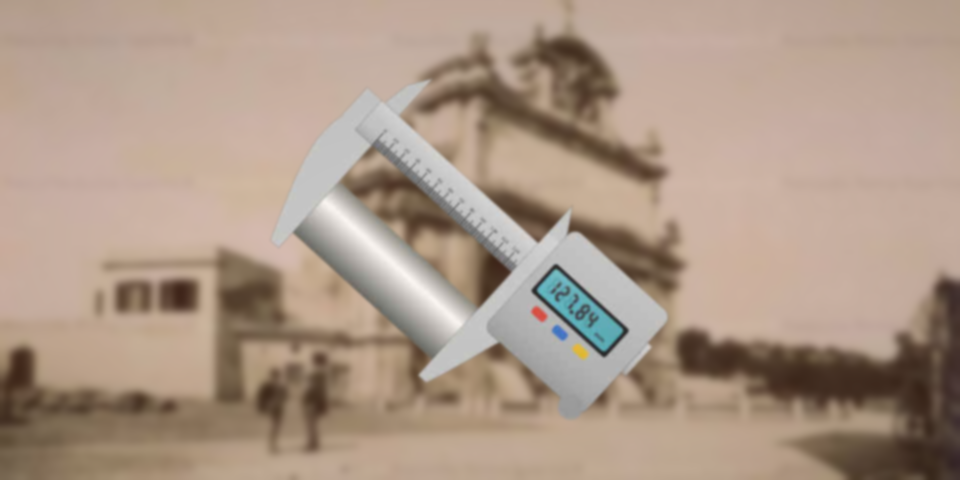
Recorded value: 127.84; mm
